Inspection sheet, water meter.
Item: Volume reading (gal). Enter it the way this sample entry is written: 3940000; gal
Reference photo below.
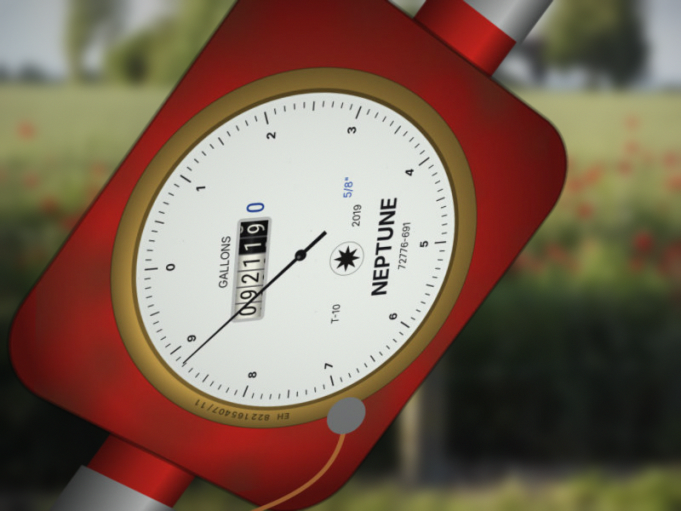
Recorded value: 921188.8; gal
